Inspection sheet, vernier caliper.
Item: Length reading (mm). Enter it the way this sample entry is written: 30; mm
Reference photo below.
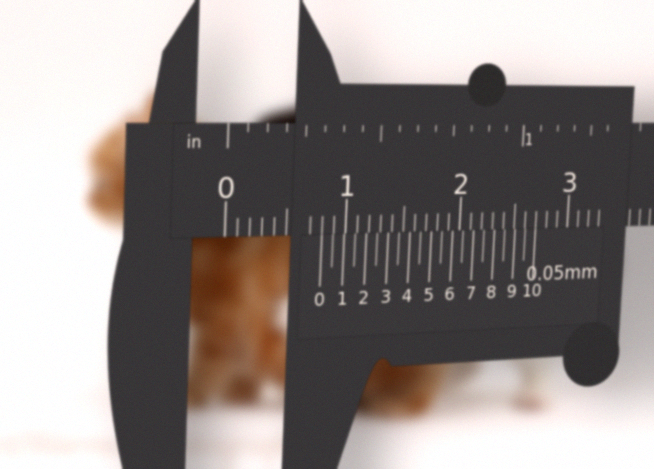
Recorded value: 8.0; mm
